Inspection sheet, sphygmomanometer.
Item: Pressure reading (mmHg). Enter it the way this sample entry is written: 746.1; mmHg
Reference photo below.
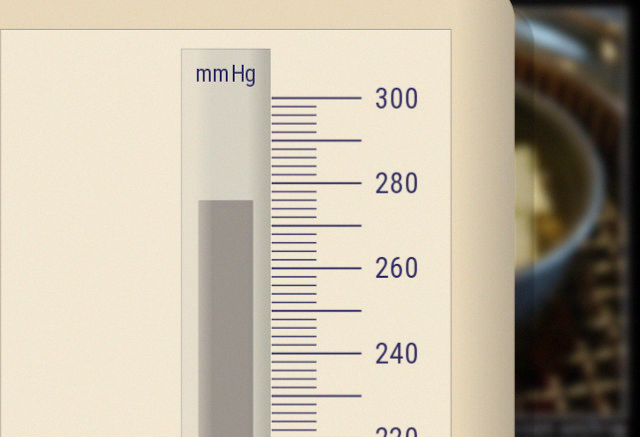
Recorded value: 276; mmHg
